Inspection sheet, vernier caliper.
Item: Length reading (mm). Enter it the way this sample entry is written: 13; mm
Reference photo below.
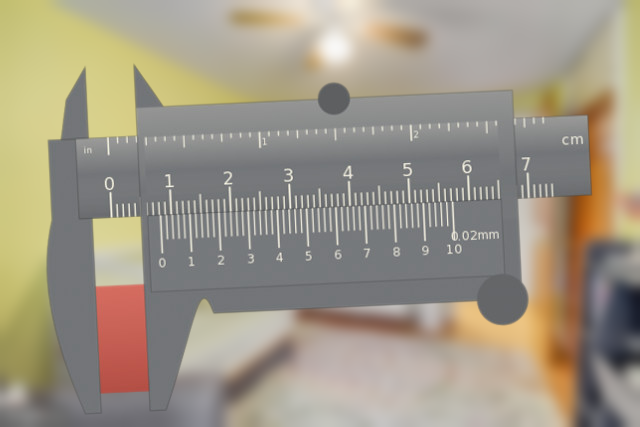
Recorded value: 8.2; mm
